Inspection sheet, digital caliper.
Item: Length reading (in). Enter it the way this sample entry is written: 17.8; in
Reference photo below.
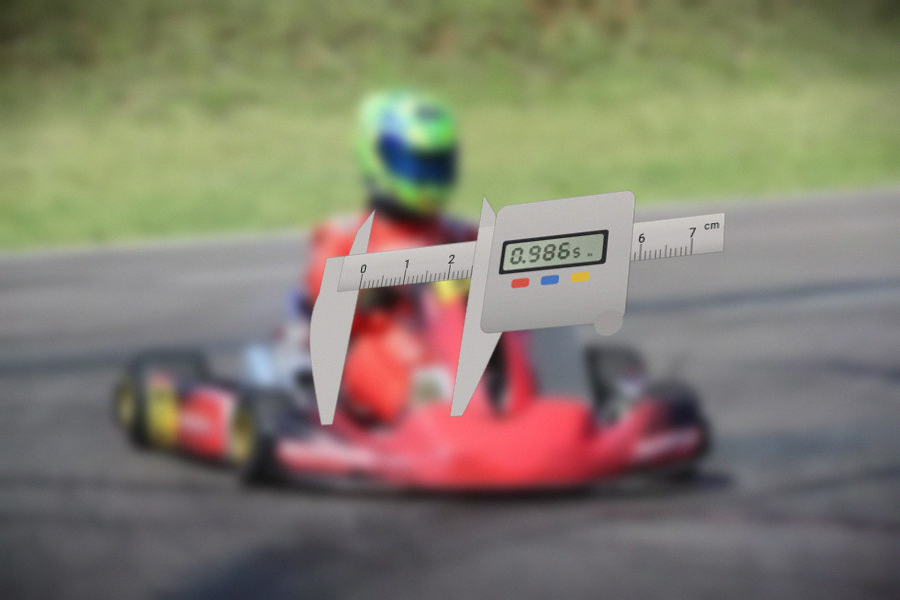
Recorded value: 0.9865; in
